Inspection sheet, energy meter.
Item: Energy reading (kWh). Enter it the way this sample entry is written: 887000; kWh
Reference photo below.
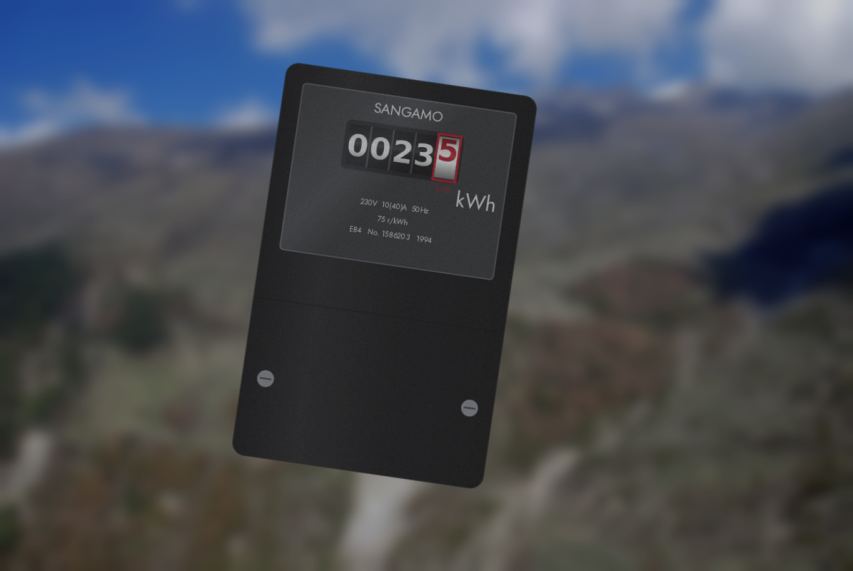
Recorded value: 23.5; kWh
